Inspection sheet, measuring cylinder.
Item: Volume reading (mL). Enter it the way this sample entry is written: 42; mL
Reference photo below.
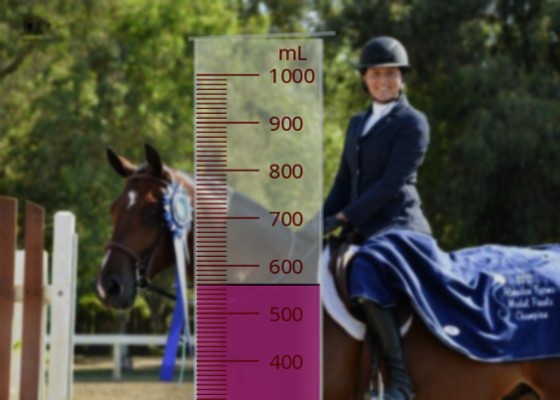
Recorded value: 560; mL
